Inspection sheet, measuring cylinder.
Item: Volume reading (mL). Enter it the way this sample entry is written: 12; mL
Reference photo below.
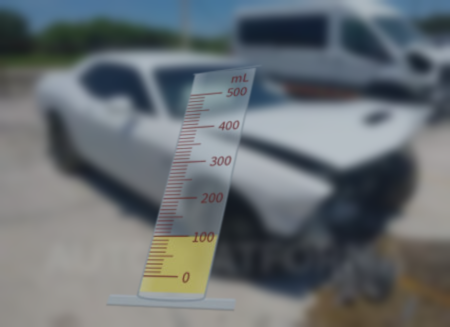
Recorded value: 100; mL
